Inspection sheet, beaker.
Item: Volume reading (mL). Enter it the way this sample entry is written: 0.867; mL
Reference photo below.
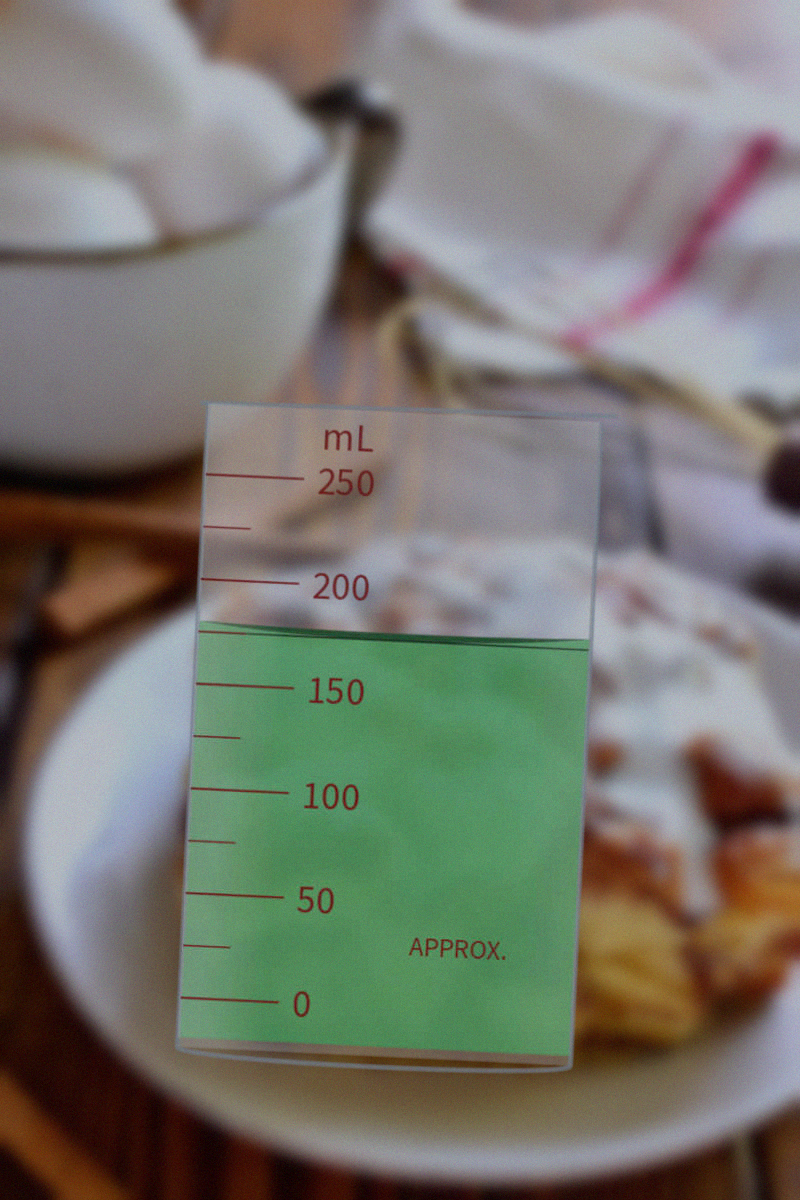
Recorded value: 175; mL
